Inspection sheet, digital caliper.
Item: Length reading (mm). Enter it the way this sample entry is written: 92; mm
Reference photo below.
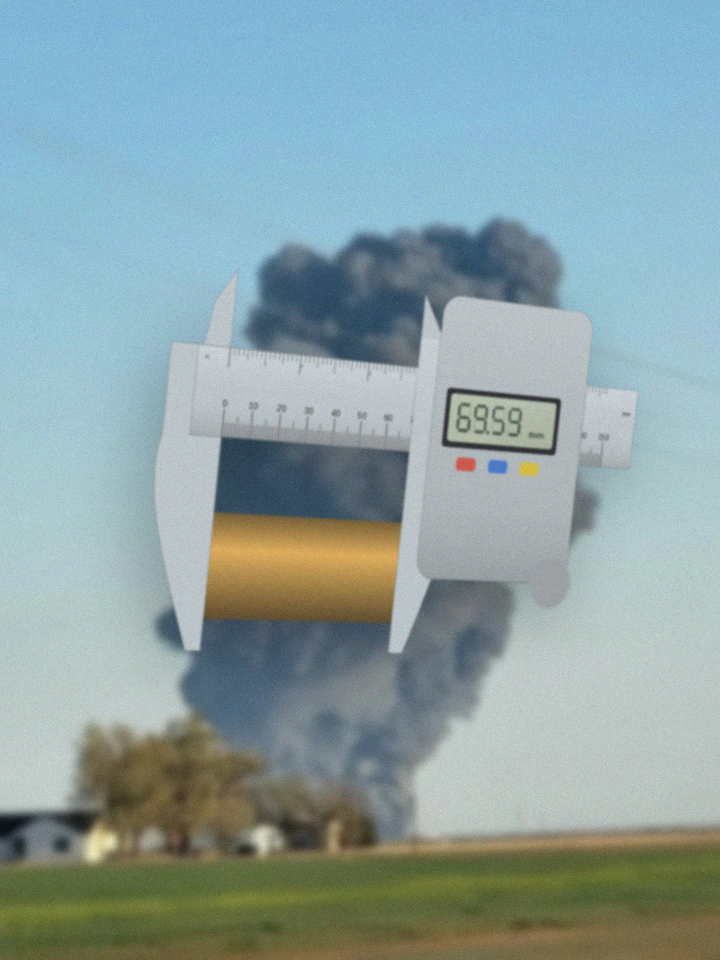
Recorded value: 69.59; mm
